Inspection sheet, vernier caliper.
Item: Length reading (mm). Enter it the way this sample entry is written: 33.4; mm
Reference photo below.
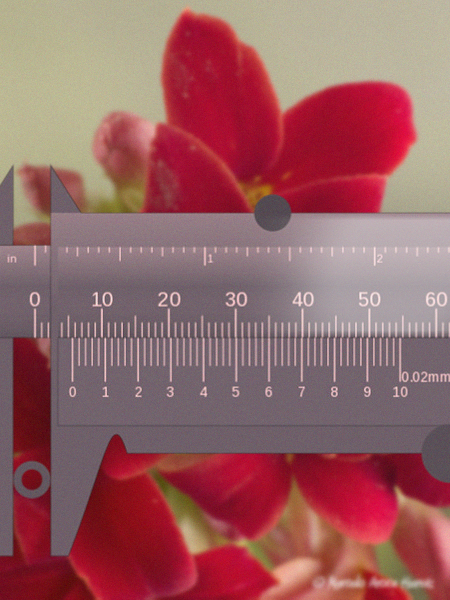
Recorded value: 5.6; mm
